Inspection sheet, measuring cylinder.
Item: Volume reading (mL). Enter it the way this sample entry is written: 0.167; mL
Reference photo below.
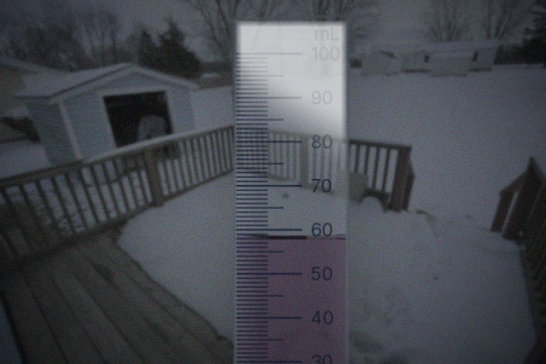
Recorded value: 58; mL
